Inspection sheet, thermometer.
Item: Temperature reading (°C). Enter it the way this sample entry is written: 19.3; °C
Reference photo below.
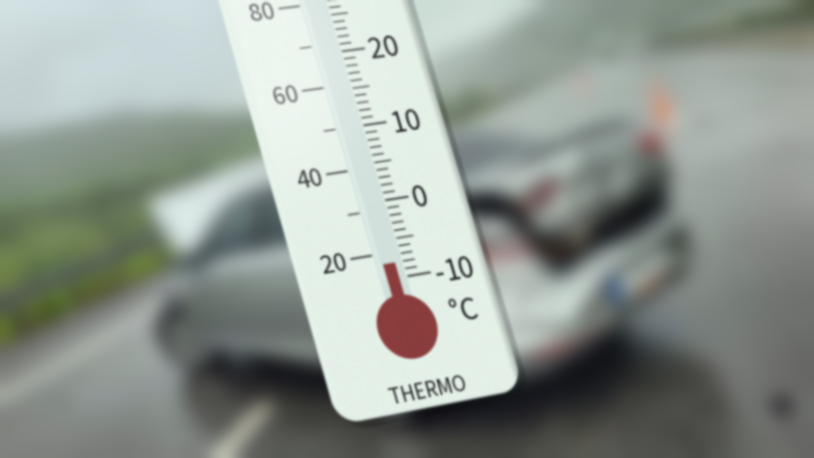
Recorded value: -8; °C
